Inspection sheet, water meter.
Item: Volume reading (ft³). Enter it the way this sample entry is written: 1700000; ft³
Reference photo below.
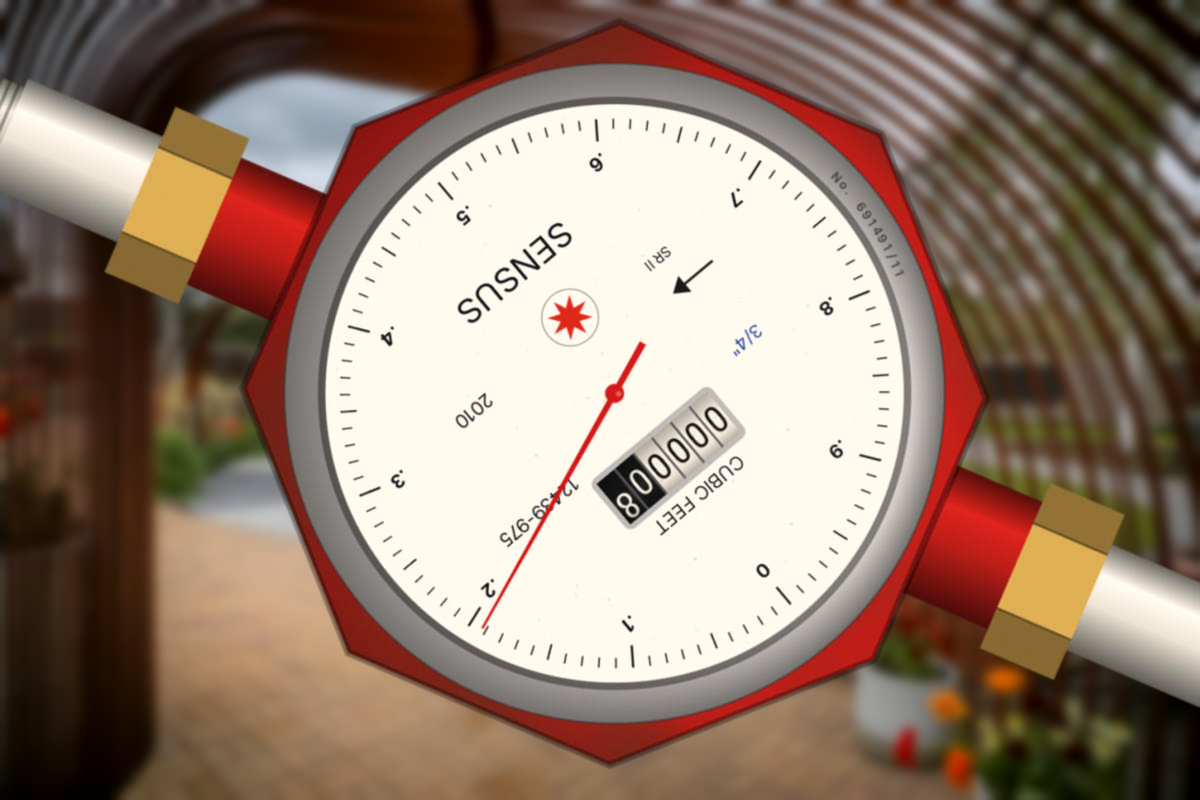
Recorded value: 8.19; ft³
